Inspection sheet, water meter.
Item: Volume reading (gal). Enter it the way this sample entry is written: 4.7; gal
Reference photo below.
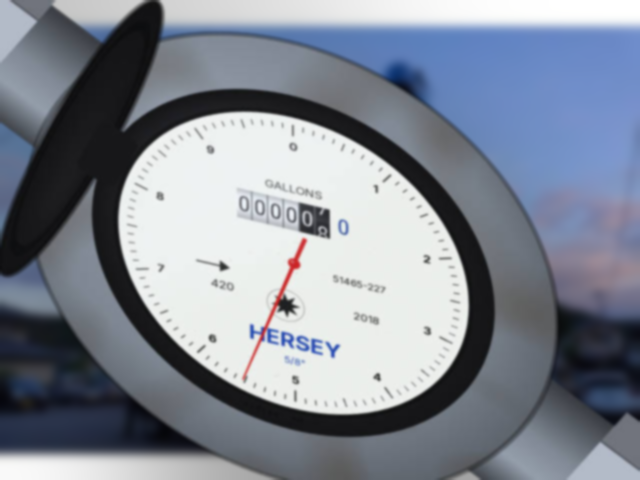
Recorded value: 75.5; gal
